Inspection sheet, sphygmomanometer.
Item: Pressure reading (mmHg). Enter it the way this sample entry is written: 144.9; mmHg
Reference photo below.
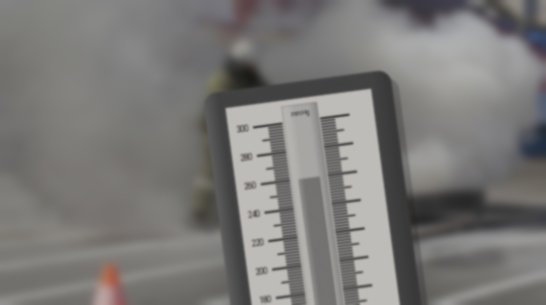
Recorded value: 260; mmHg
